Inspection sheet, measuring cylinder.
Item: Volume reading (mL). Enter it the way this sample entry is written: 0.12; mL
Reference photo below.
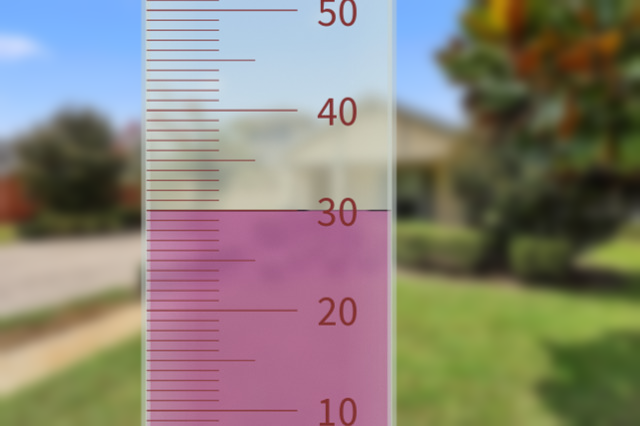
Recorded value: 30; mL
